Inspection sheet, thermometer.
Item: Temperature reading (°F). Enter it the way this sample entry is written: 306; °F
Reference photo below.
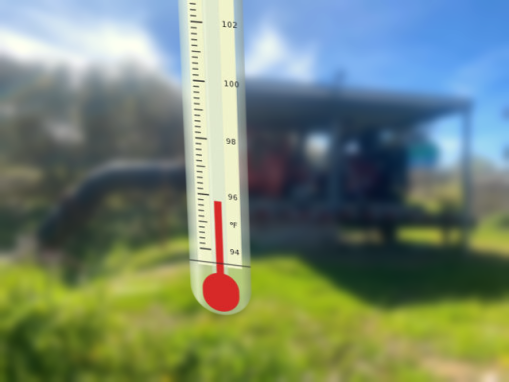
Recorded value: 95.8; °F
